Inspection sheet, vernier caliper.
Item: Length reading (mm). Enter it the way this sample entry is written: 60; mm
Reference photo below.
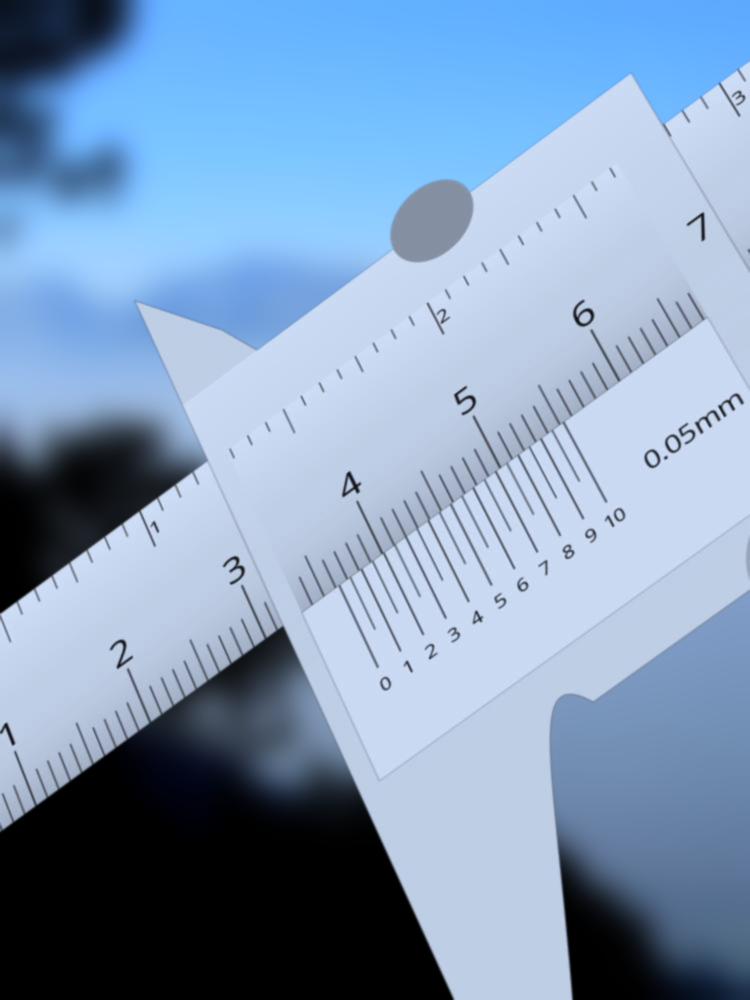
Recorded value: 36.3; mm
